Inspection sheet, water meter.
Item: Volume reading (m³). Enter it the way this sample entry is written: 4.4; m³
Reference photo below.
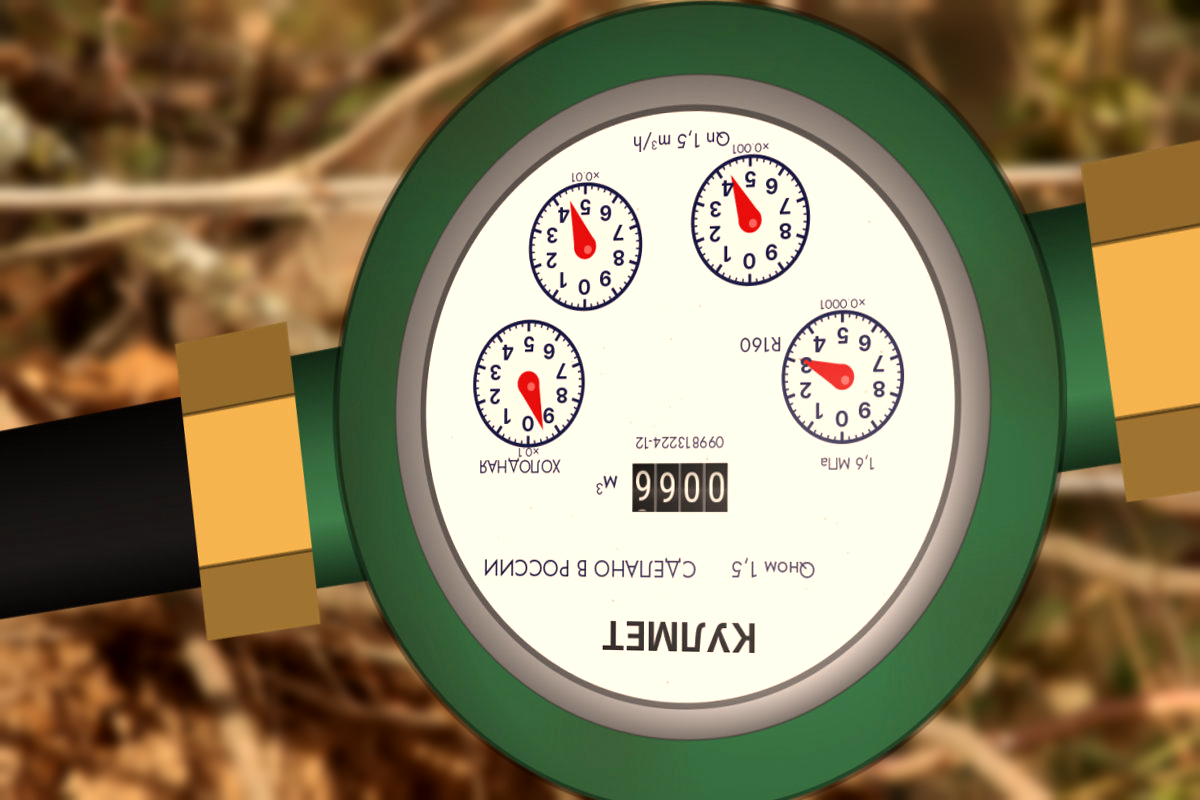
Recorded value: 65.9443; m³
